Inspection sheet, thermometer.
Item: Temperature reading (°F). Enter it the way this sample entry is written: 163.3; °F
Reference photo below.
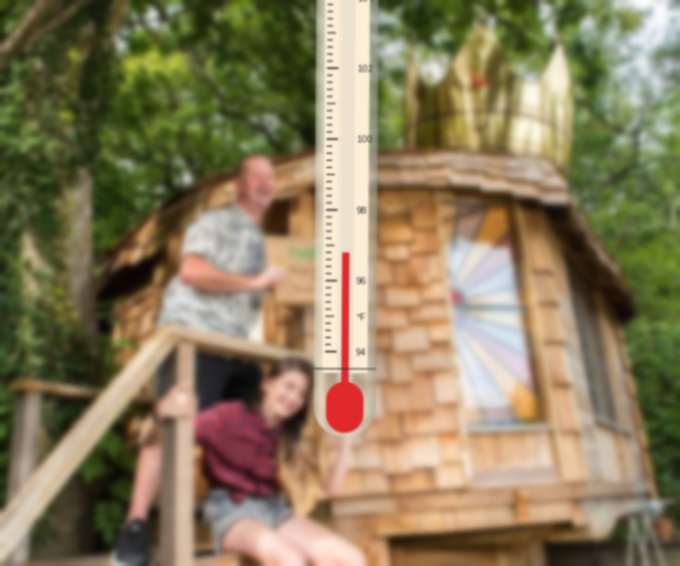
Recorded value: 96.8; °F
